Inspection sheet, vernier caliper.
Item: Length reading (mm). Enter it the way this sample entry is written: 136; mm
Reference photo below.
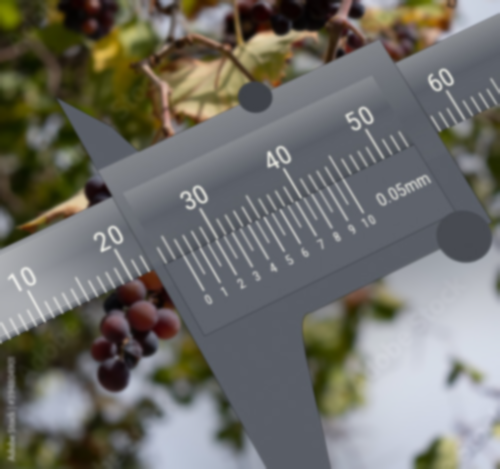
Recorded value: 26.0; mm
